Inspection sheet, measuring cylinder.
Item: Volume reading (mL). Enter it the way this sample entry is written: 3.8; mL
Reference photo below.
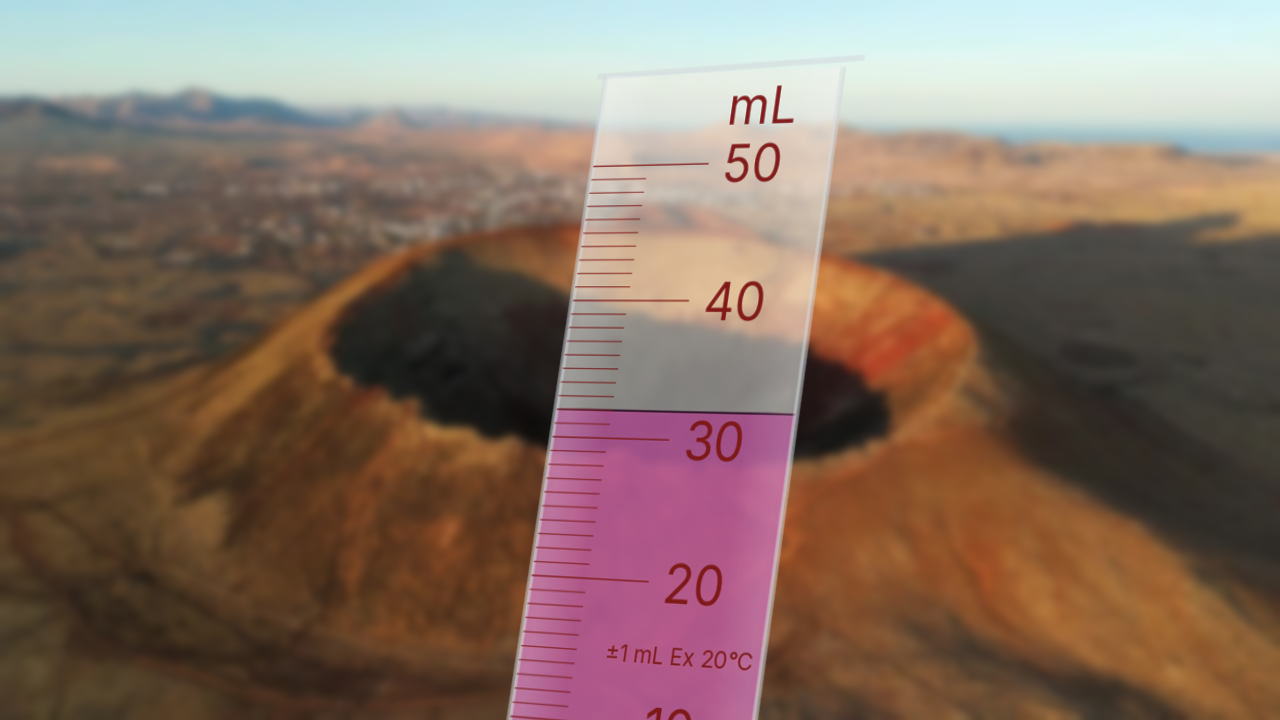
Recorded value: 32; mL
